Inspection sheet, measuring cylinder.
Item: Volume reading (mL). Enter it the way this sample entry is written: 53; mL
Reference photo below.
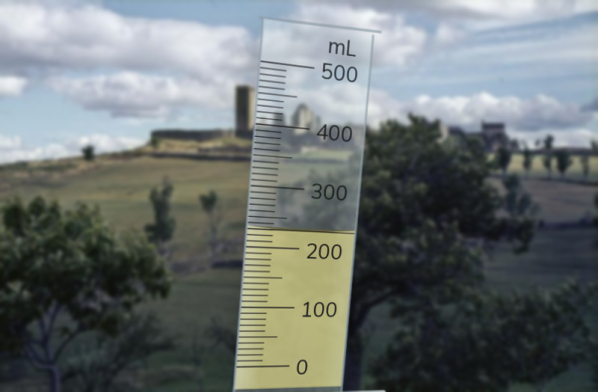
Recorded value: 230; mL
